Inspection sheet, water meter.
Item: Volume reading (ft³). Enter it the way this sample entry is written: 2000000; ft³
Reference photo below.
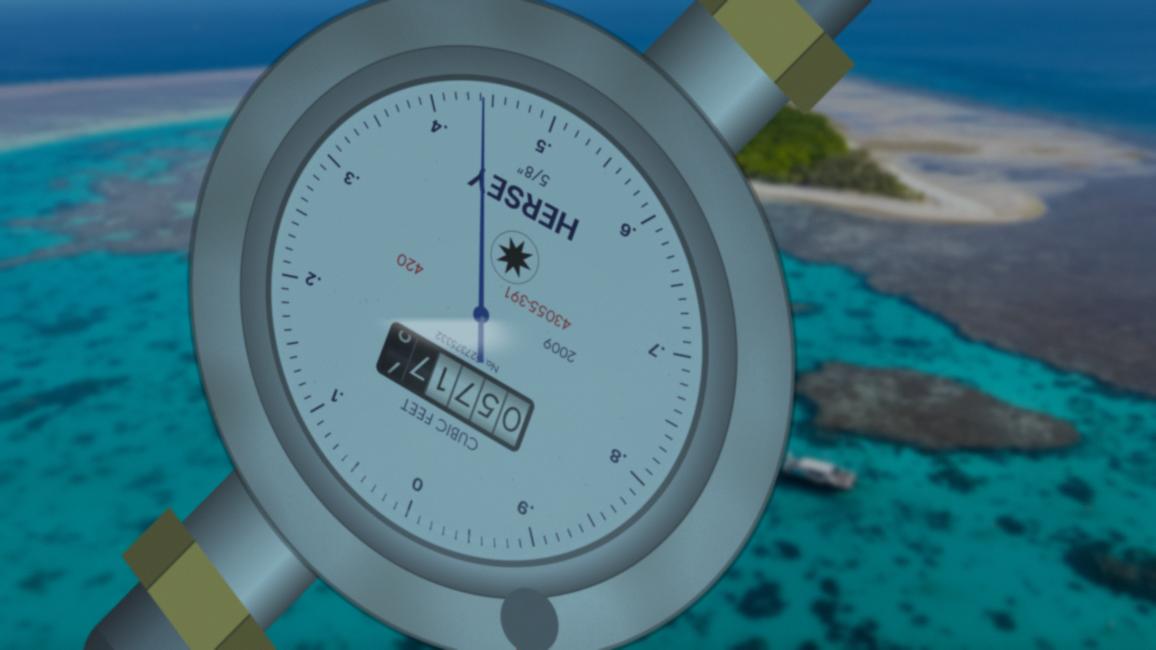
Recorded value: 57177.44; ft³
